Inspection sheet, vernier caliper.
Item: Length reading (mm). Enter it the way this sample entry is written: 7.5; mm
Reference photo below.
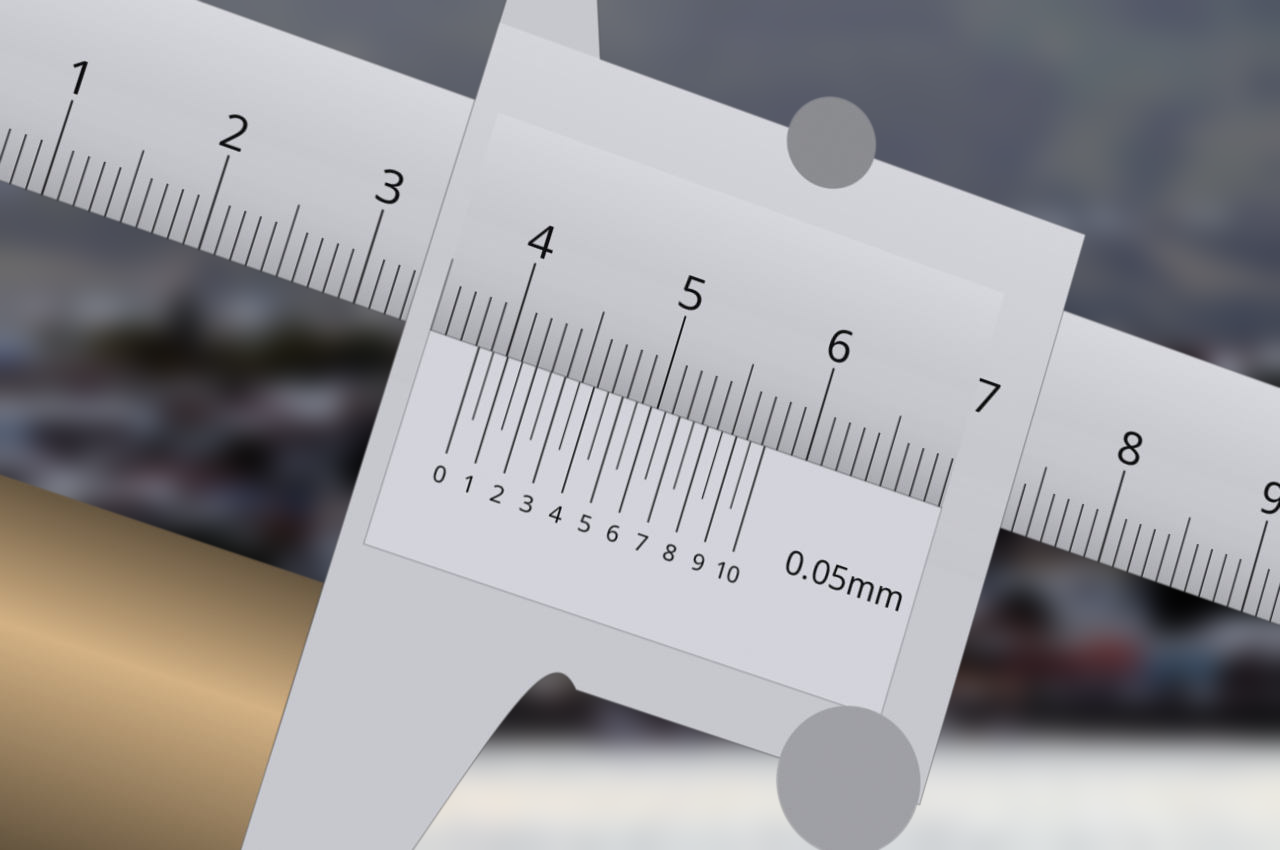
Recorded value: 38.2; mm
